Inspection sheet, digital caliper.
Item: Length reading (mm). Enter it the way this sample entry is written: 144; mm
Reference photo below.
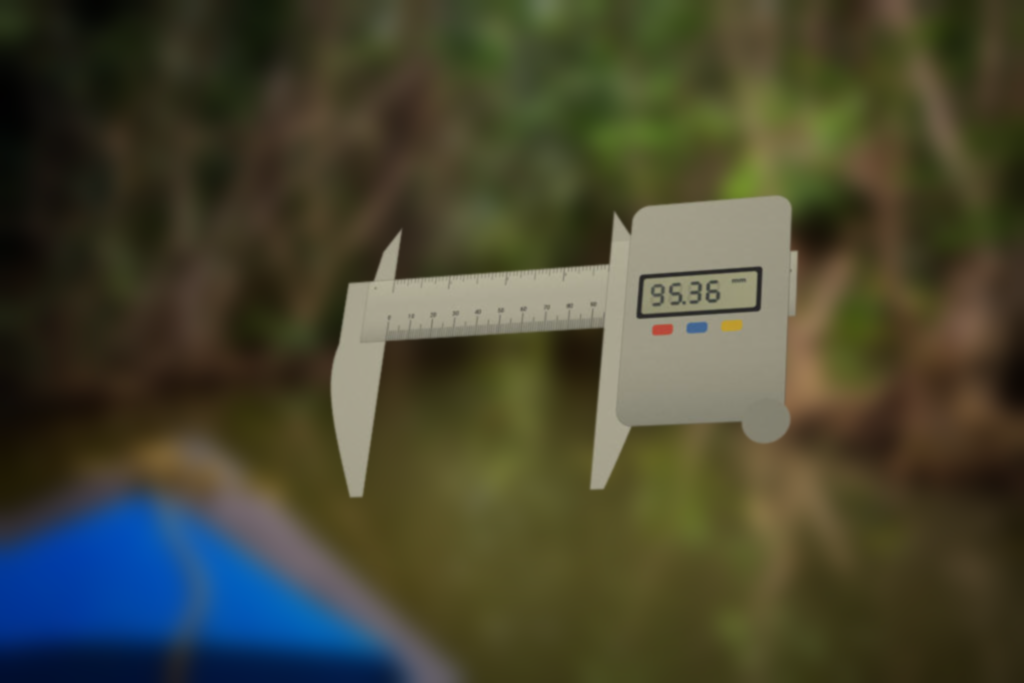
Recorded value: 95.36; mm
